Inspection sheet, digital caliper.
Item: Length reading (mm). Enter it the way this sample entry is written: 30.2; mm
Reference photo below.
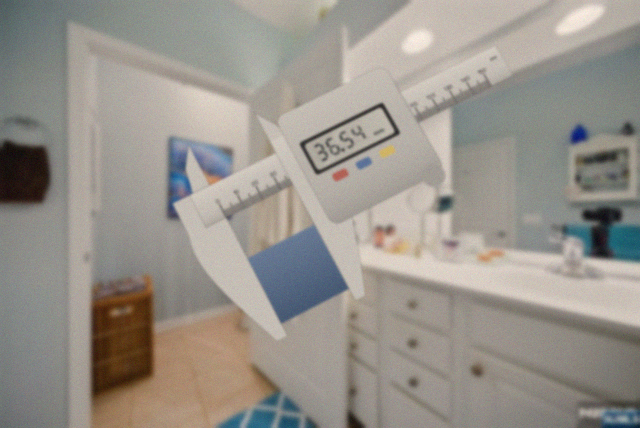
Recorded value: 36.54; mm
